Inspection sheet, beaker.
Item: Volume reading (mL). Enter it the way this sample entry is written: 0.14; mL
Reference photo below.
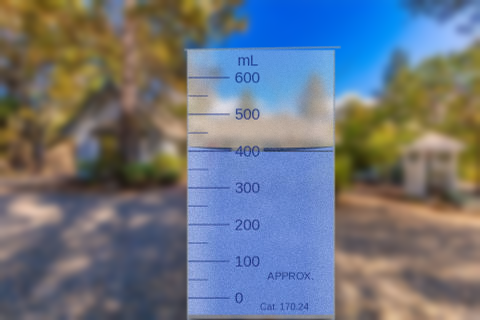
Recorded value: 400; mL
